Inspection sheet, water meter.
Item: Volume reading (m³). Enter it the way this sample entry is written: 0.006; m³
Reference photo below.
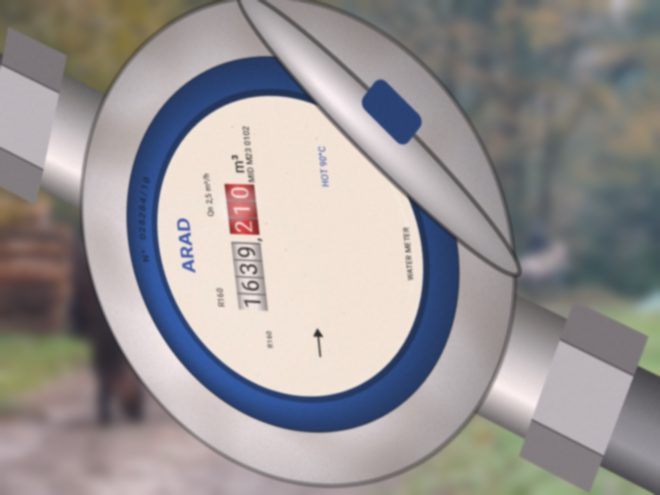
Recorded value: 1639.210; m³
